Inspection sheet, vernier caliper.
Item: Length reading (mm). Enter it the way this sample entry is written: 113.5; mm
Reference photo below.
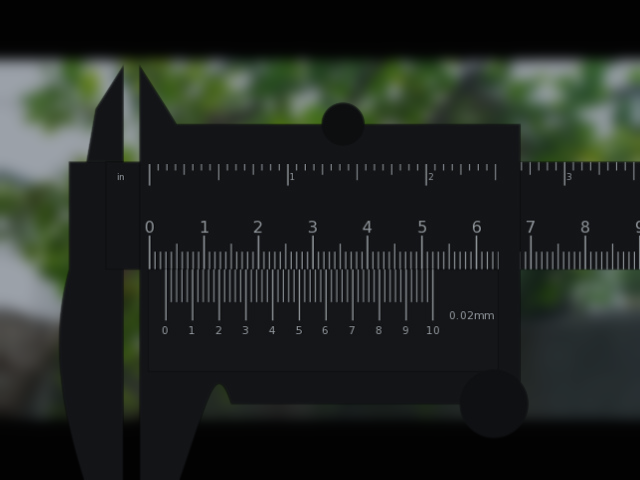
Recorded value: 3.0; mm
